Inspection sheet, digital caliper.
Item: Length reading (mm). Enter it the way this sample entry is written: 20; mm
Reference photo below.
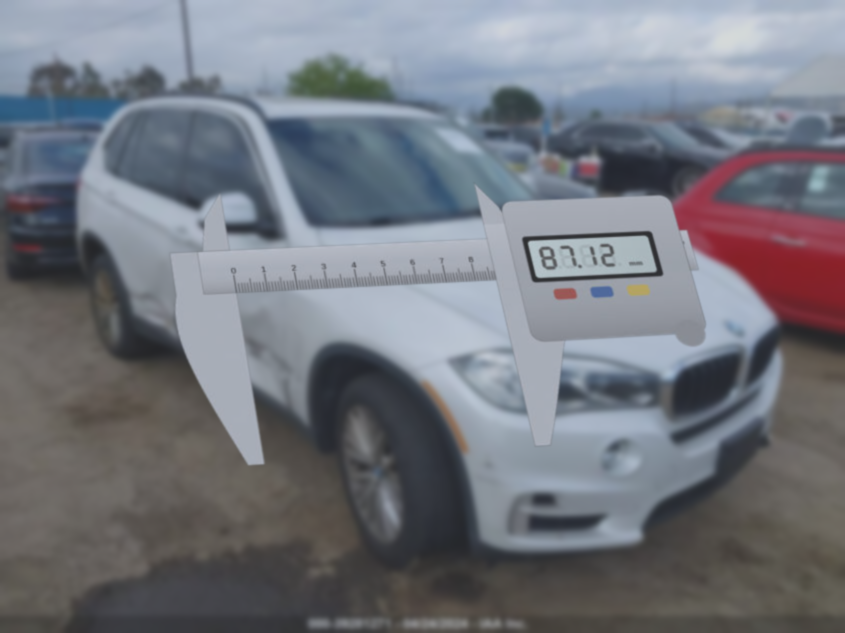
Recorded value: 87.12; mm
